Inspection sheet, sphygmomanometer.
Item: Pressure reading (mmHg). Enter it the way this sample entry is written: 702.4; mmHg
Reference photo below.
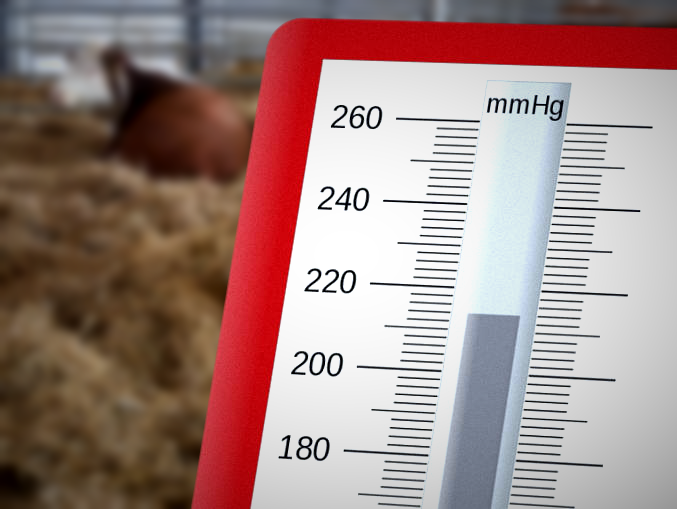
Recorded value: 214; mmHg
